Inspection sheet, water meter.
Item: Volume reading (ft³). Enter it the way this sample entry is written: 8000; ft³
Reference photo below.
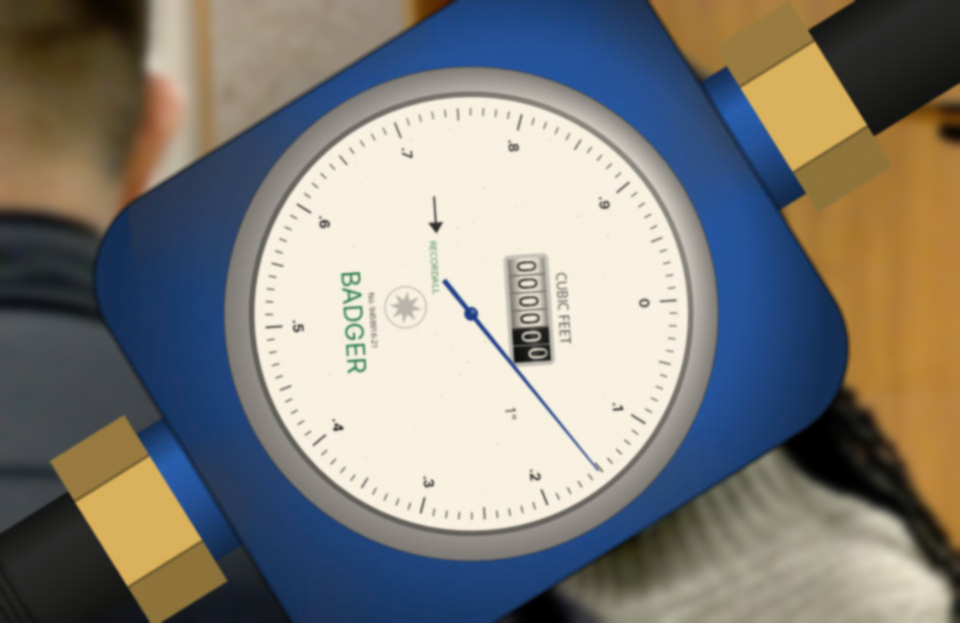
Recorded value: 0.15; ft³
